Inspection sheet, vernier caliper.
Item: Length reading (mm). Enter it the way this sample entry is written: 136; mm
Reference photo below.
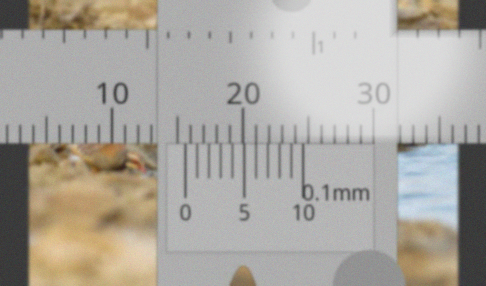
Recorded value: 15.6; mm
